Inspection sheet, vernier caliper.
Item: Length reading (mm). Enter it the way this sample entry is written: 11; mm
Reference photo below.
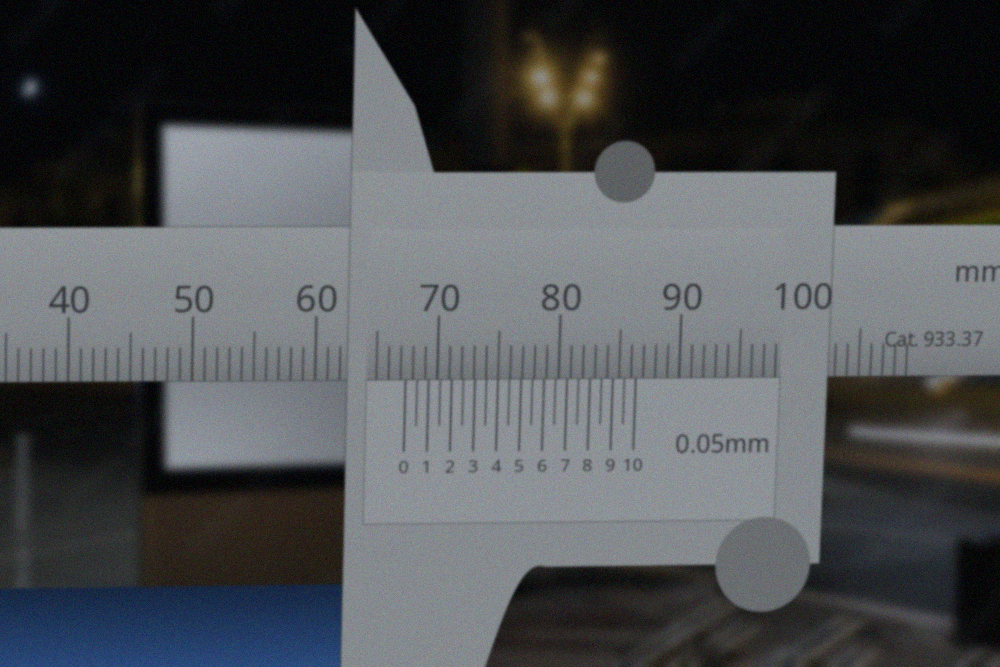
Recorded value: 67.4; mm
